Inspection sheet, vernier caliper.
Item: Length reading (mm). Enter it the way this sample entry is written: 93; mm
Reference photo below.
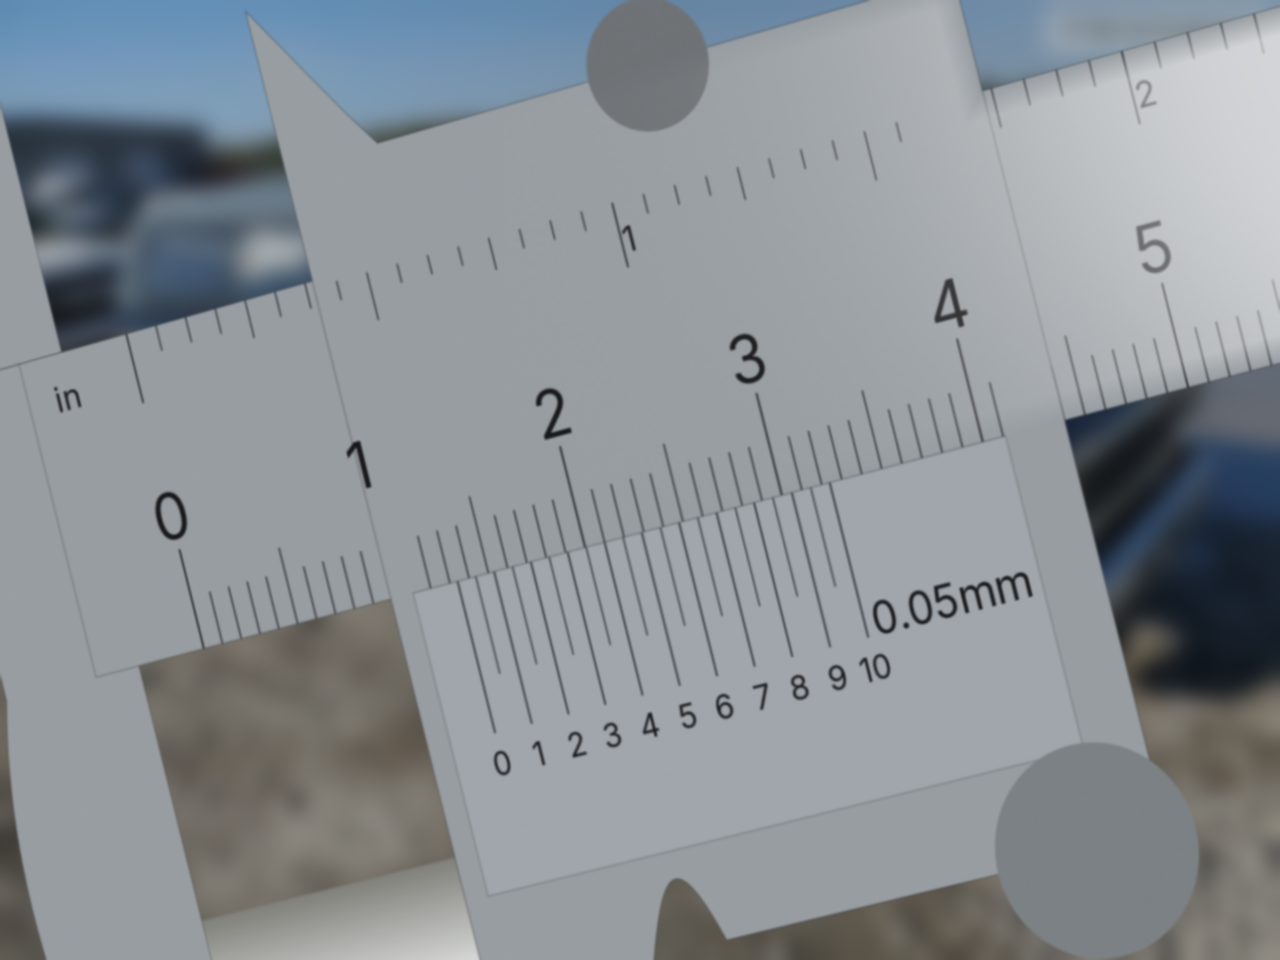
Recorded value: 13.4; mm
